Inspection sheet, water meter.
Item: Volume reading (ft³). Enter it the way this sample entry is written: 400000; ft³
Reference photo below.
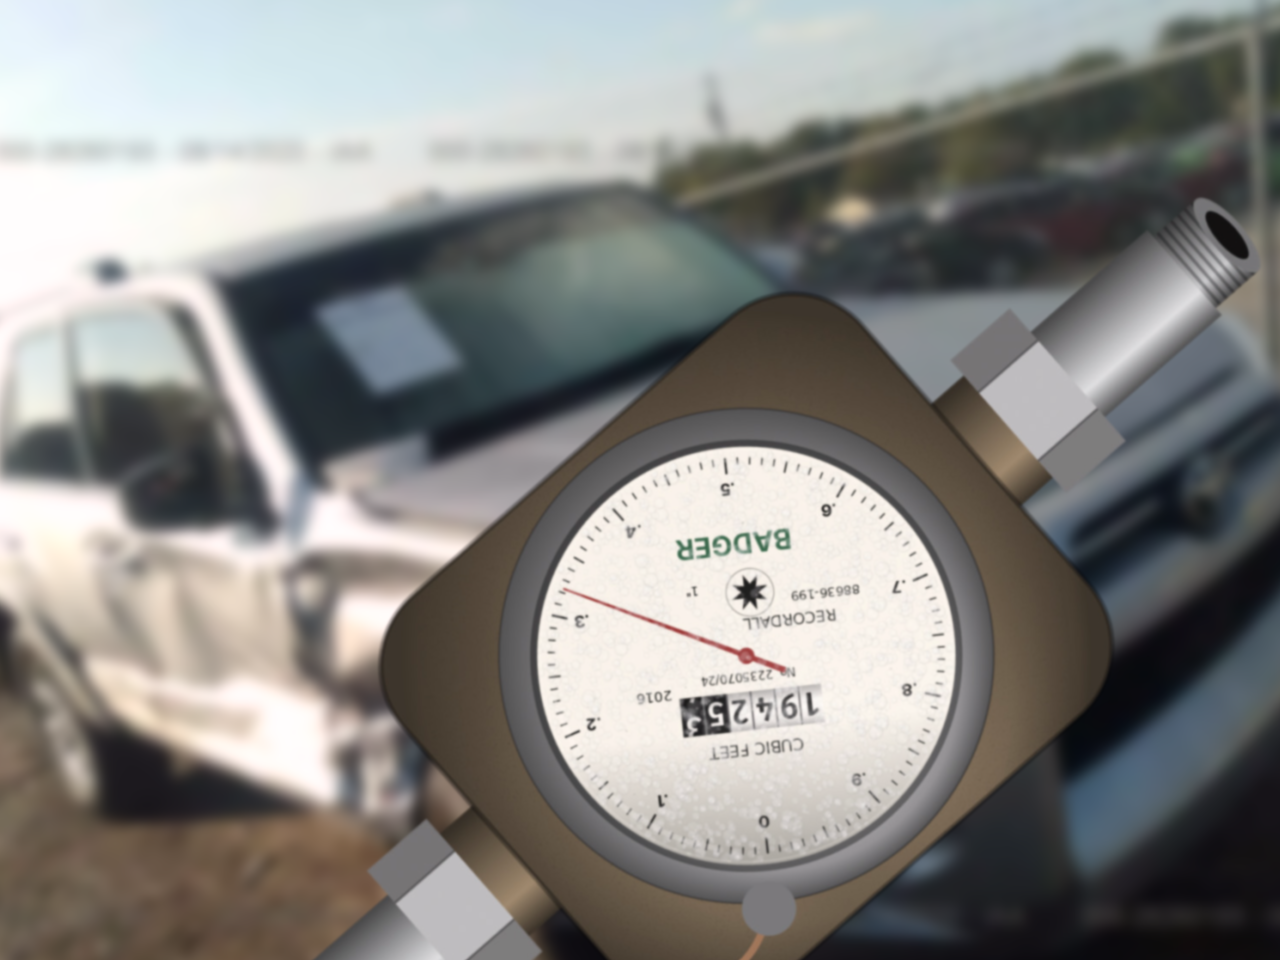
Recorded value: 194253.32; ft³
